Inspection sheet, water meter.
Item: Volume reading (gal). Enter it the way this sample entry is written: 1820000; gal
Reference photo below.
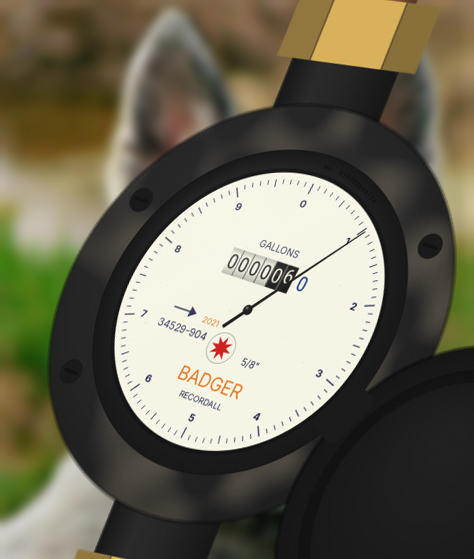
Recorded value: 61.0; gal
